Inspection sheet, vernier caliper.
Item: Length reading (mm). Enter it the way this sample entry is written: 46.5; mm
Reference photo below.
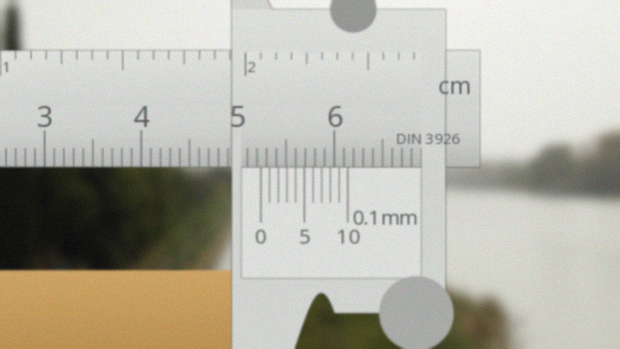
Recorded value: 52.4; mm
